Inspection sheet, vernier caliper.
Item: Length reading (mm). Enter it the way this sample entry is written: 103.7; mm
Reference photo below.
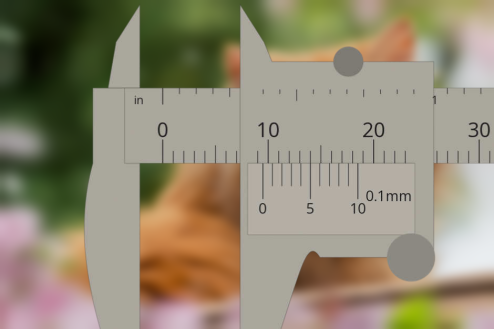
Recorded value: 9.5; mm
